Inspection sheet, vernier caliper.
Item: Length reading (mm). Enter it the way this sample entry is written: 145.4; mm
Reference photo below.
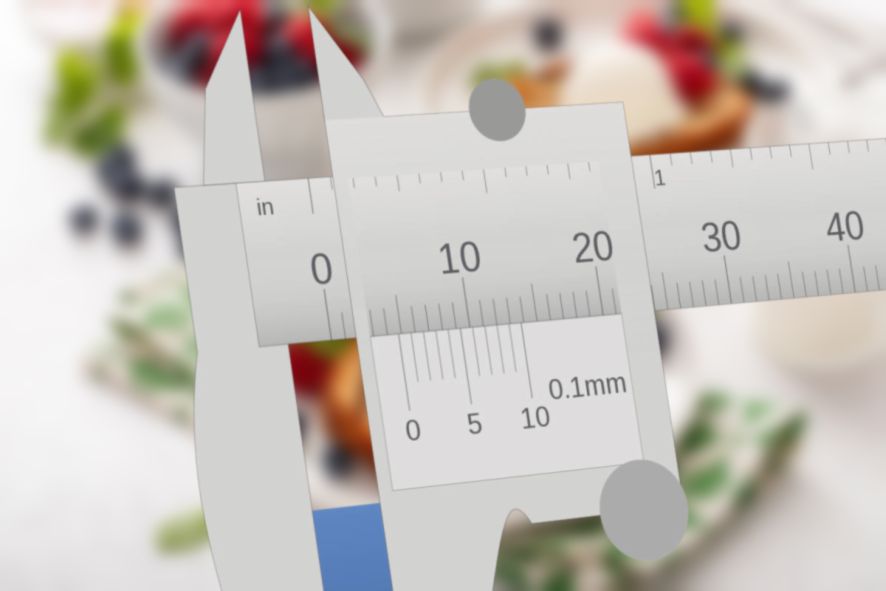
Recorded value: 4.8; mm
